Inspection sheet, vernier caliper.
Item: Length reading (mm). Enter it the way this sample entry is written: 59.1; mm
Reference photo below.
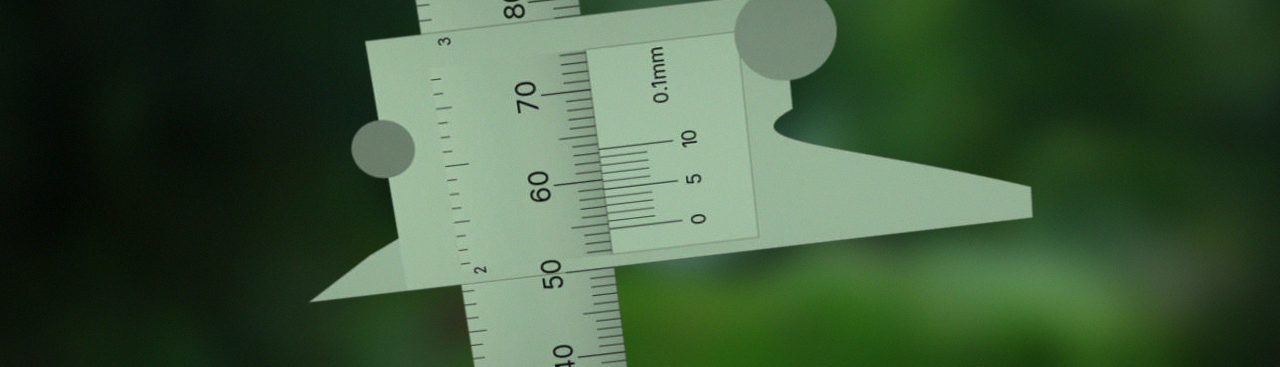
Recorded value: 54.4; mm
